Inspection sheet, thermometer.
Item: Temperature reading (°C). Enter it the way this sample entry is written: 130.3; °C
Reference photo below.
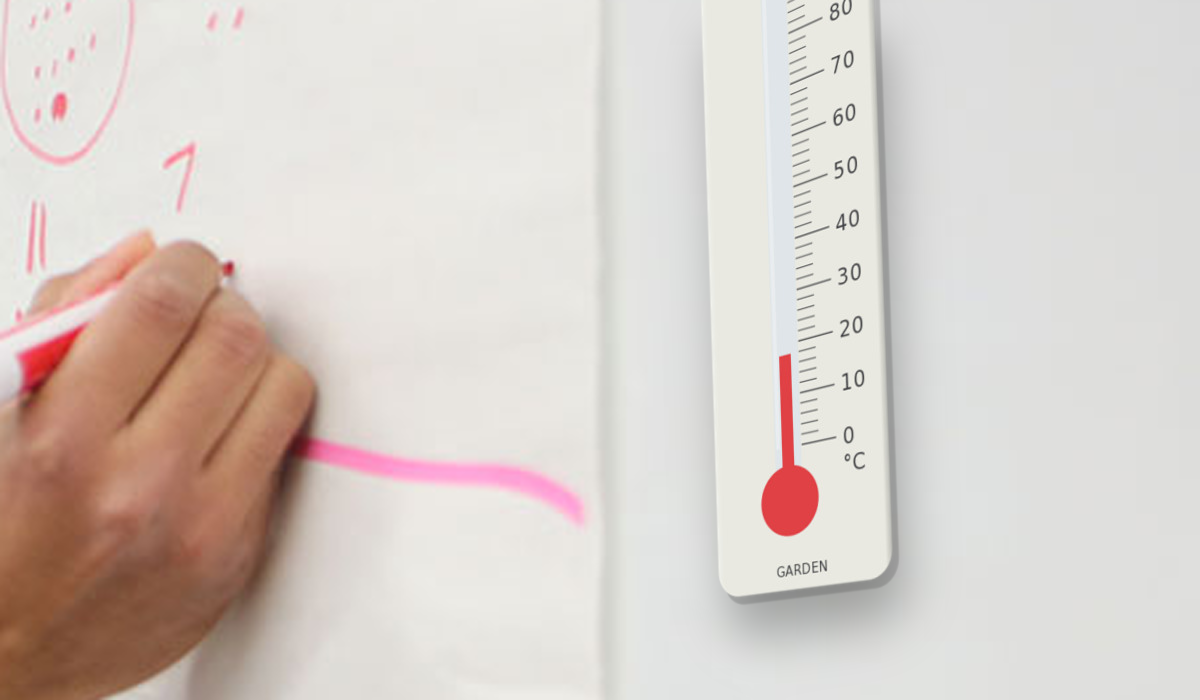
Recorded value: 18; °C
